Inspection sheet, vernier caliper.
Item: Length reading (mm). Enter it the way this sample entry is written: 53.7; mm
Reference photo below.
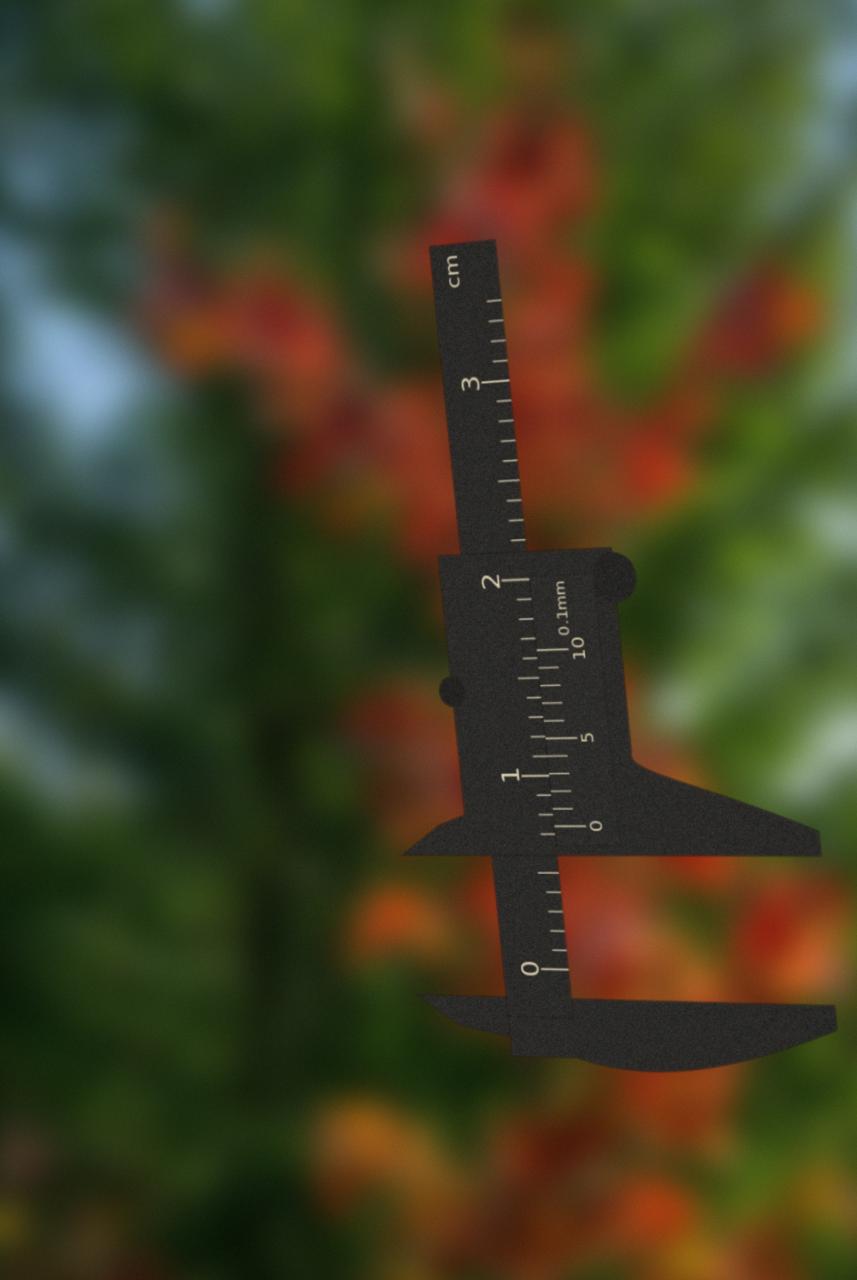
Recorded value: 7.4; mm
